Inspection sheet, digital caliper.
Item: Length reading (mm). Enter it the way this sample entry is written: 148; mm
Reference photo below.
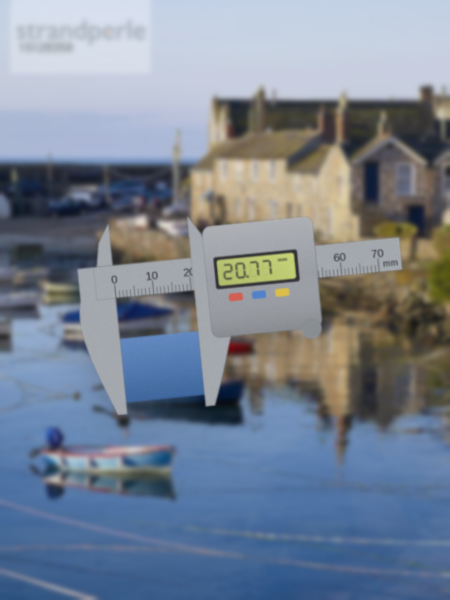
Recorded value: 20.77; mm
